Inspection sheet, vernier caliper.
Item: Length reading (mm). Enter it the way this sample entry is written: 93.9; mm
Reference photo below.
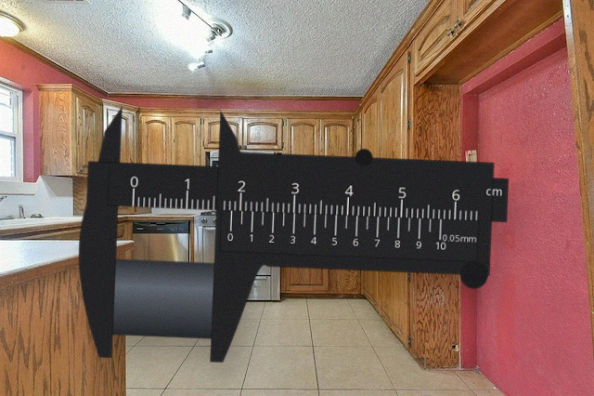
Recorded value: 18.4; mm
